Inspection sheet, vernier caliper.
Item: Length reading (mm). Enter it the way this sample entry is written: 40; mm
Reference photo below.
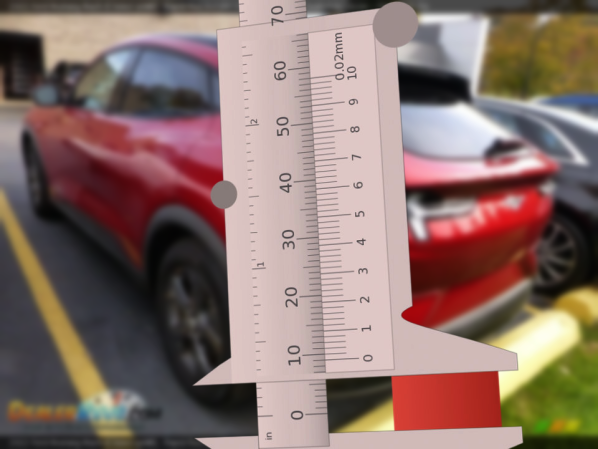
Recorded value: 9.0; mm
